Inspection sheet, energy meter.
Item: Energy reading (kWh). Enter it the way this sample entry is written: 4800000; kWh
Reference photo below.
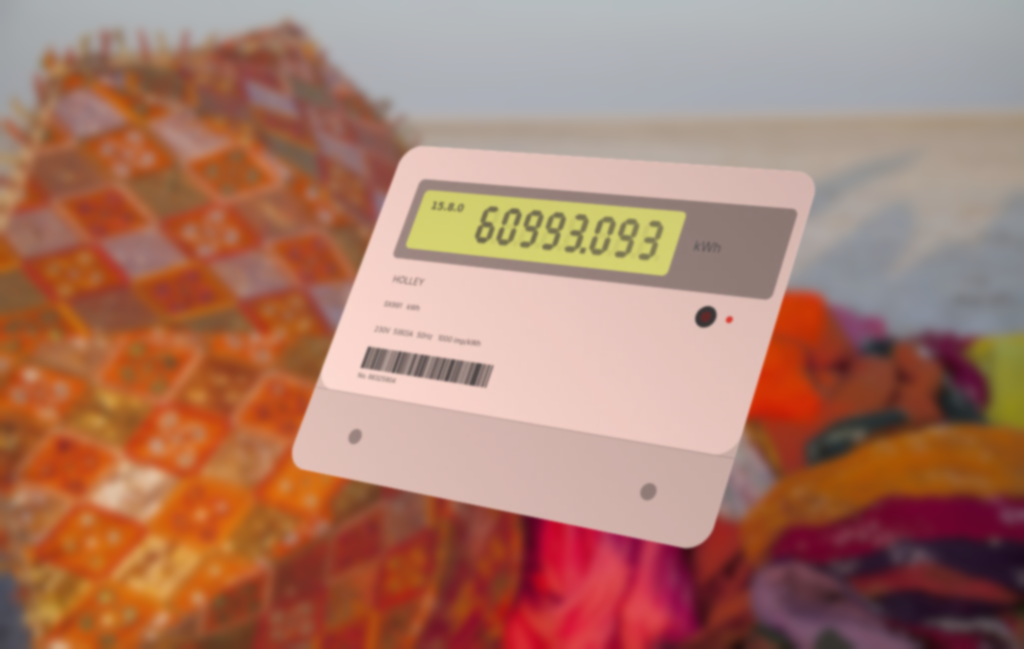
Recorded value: 60993.093; kWh
